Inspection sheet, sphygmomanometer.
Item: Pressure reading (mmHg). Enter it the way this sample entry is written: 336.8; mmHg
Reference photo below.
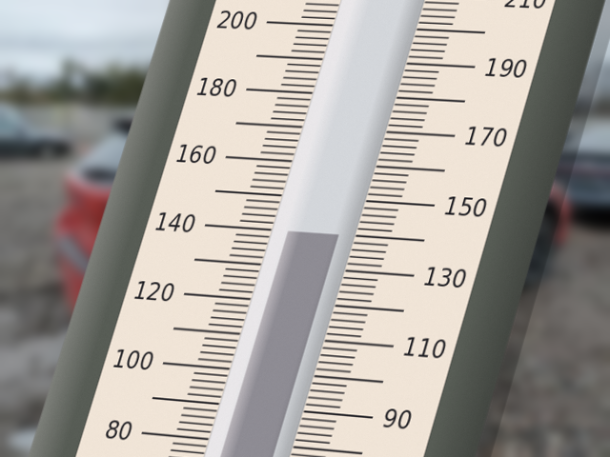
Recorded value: 140; mmHg
